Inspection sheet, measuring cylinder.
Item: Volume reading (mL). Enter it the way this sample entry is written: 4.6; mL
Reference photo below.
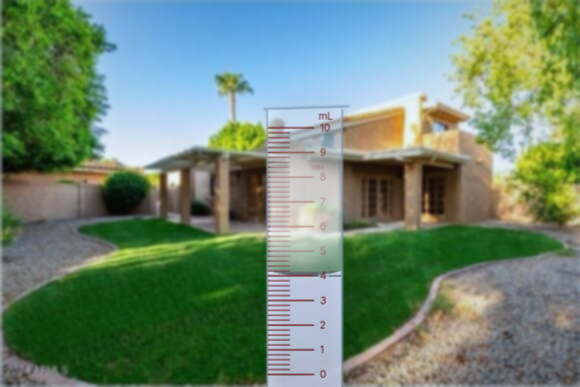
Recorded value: 4; mL
